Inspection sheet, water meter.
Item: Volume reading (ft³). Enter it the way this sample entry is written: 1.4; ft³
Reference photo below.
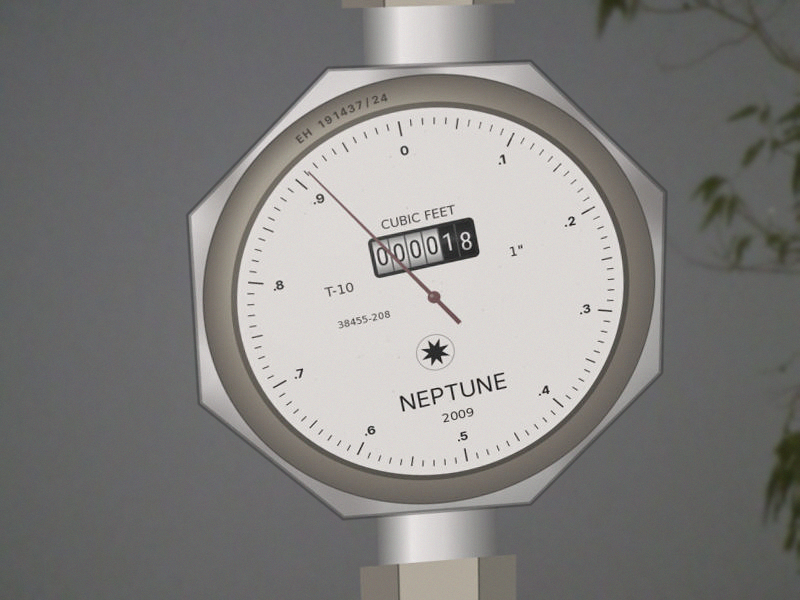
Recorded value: 17.91; ft³
